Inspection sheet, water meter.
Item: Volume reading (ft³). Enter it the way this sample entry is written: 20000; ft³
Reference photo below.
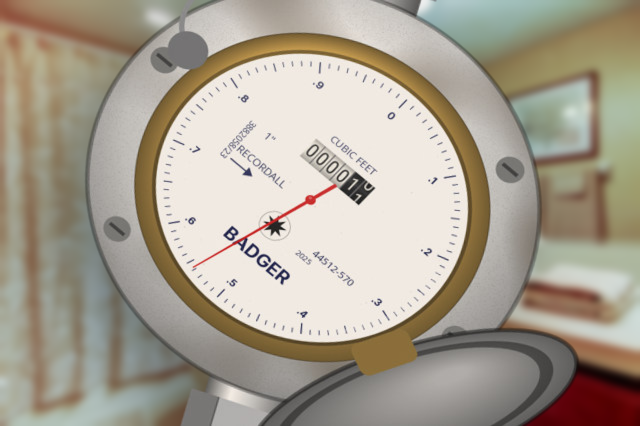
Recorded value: 10.54; ft³
